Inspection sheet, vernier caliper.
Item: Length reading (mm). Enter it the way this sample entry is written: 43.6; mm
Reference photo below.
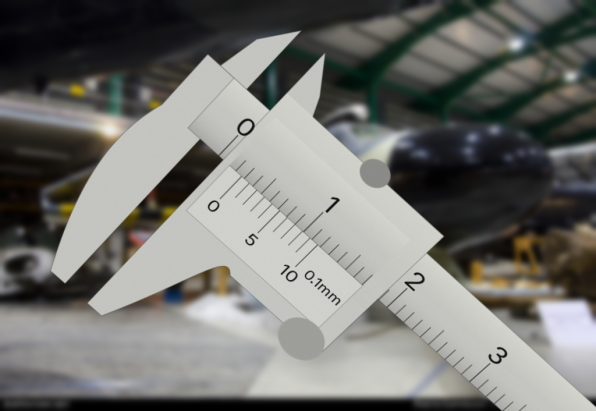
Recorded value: 2.7; mm
